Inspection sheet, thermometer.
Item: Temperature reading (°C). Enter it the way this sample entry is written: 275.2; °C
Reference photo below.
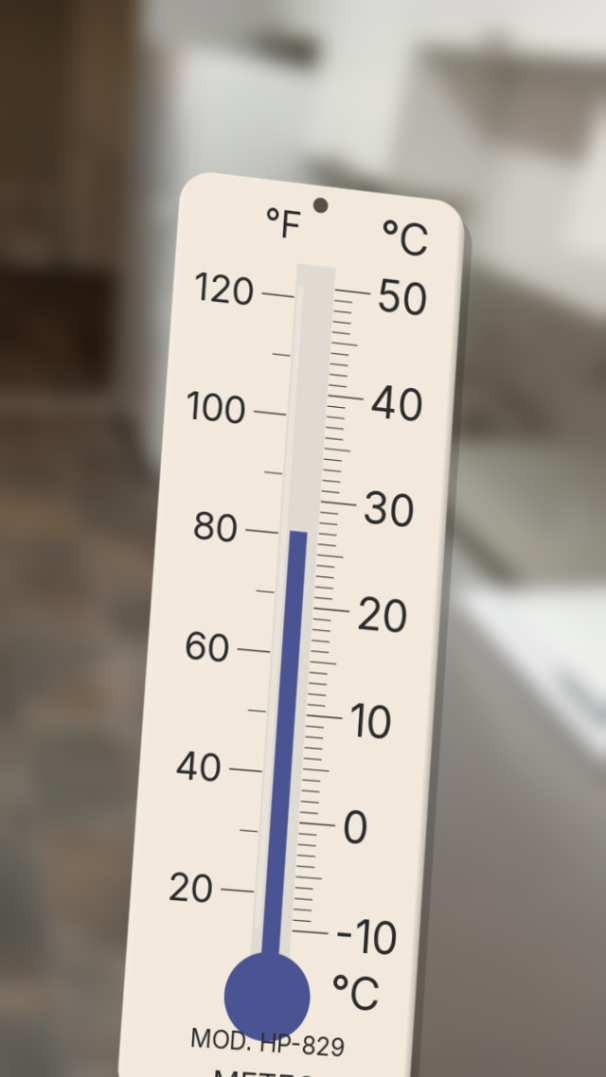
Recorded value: 27; °C
